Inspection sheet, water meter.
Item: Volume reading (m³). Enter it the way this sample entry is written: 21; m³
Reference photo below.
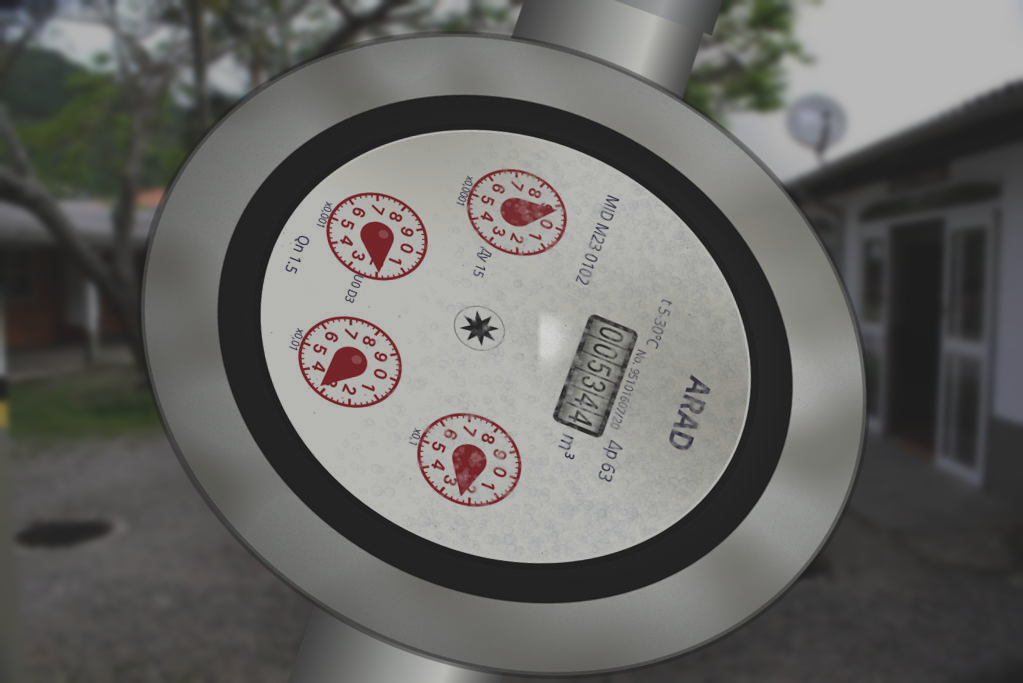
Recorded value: 5344.2319; m³
